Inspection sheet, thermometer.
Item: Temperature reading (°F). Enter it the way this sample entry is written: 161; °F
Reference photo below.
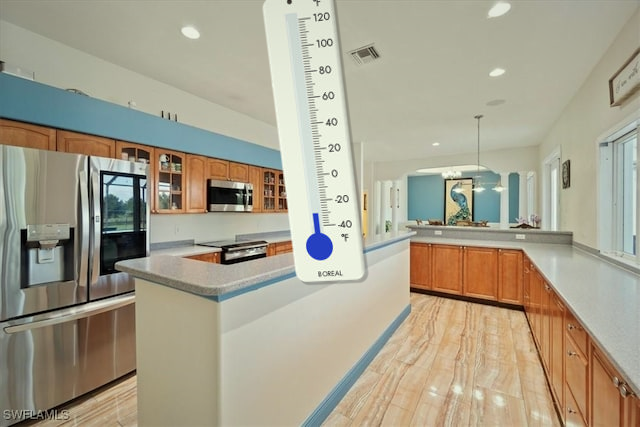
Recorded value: -30; °F
